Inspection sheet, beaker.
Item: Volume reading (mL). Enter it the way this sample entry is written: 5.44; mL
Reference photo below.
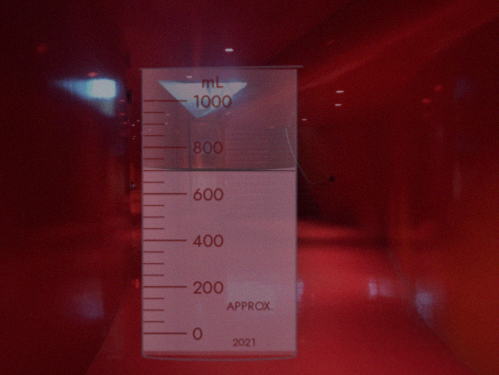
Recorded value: 700; mL
